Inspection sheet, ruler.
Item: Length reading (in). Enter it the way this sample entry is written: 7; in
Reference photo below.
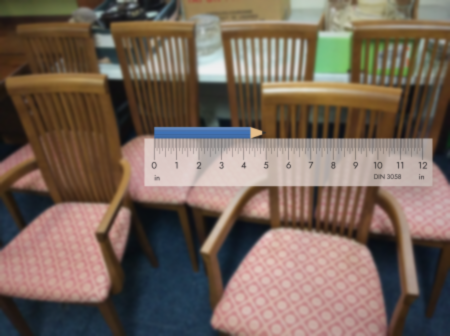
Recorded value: 5; in
